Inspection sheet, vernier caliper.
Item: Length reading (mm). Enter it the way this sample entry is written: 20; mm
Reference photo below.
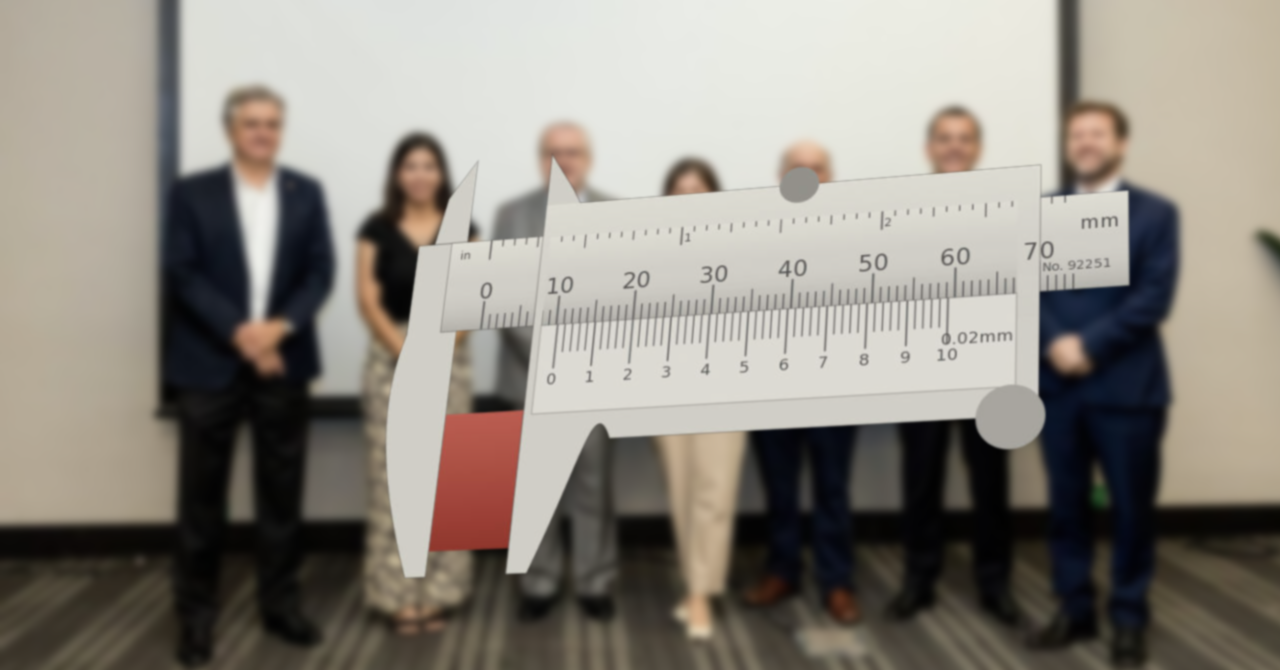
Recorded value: 10.2; mm
